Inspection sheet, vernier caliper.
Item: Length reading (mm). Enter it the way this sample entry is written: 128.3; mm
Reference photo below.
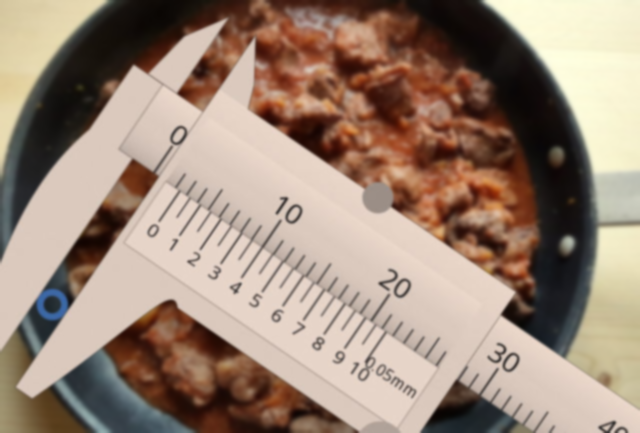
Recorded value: 2.4; mm
